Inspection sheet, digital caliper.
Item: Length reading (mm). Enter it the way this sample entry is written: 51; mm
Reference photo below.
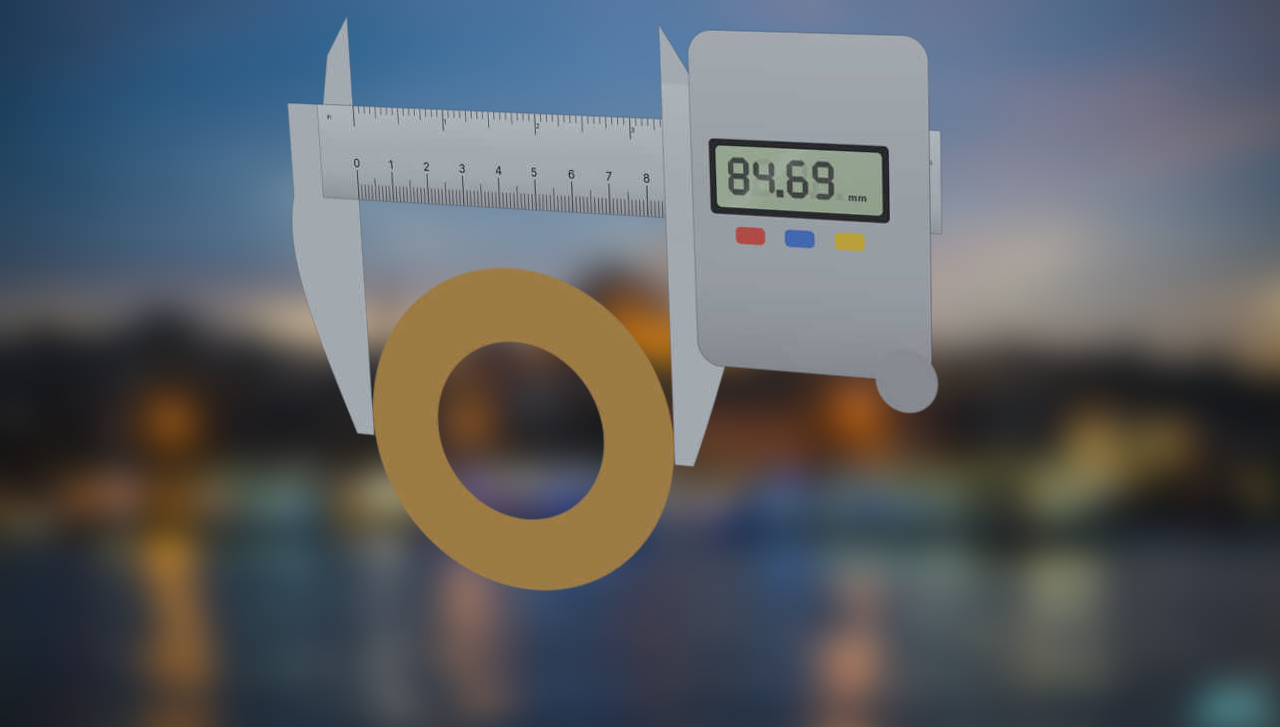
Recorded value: 84.69; mm
